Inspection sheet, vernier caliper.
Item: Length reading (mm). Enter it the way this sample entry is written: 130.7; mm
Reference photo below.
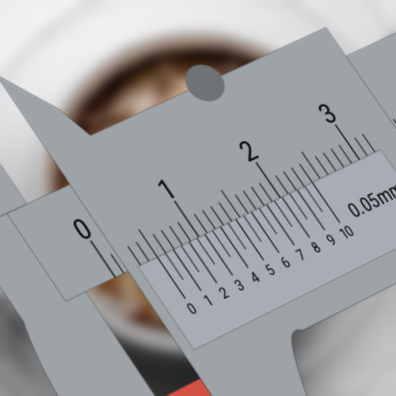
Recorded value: 5.0; mm
